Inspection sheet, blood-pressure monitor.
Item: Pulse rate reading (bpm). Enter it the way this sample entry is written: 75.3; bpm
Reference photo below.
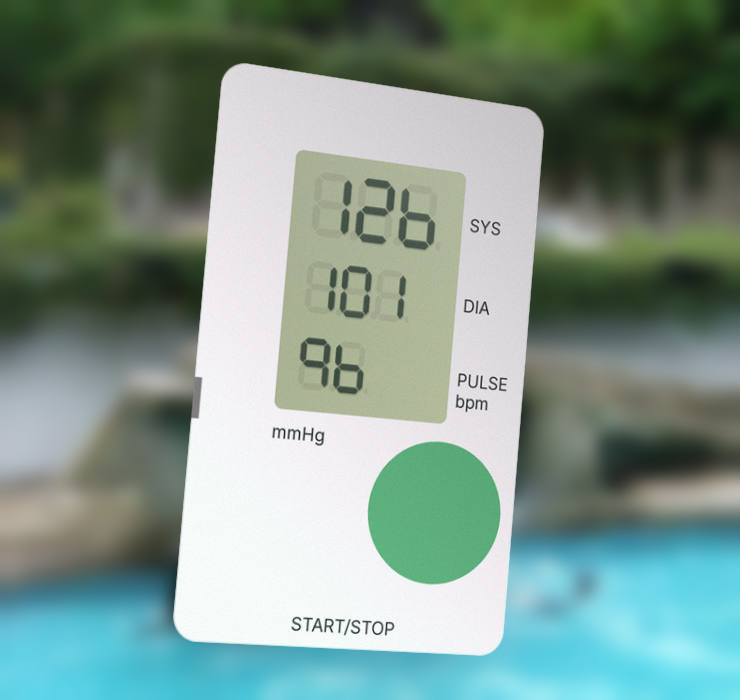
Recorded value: 96; bpm
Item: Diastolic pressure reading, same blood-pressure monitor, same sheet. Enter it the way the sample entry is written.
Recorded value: 101; mmHg
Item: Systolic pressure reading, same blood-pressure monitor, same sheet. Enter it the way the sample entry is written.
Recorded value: 126; mmHg
